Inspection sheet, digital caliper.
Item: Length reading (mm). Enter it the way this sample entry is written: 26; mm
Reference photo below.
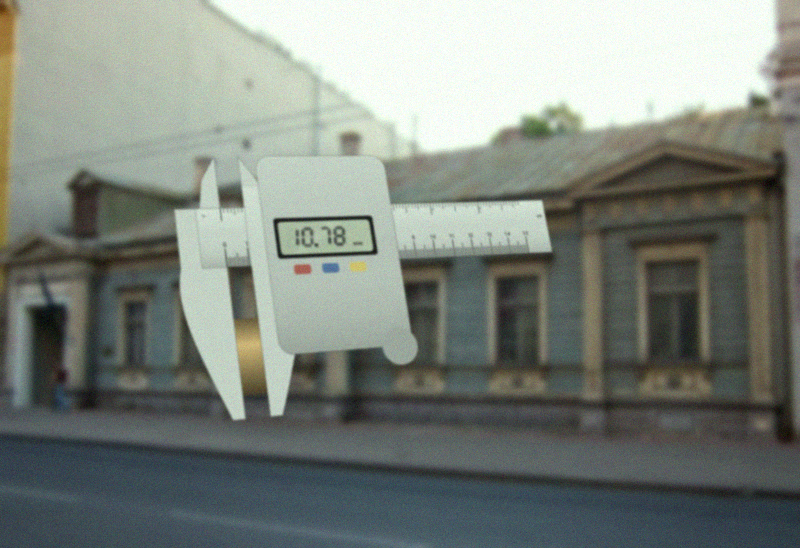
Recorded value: 10.78; mm
